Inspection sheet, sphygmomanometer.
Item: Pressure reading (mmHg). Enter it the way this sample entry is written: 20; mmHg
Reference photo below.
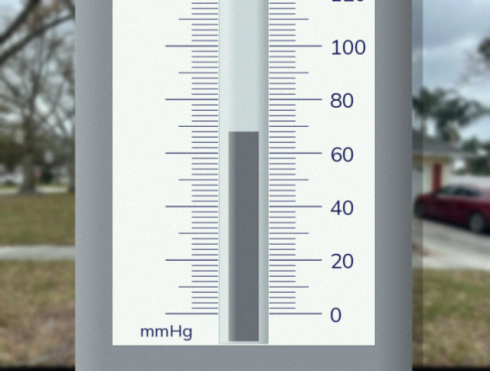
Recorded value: 68; mmHg
